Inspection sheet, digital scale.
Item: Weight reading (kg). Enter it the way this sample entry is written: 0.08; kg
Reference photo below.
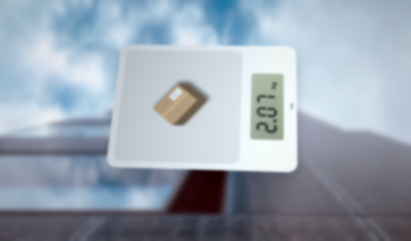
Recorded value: 2.07; kg
